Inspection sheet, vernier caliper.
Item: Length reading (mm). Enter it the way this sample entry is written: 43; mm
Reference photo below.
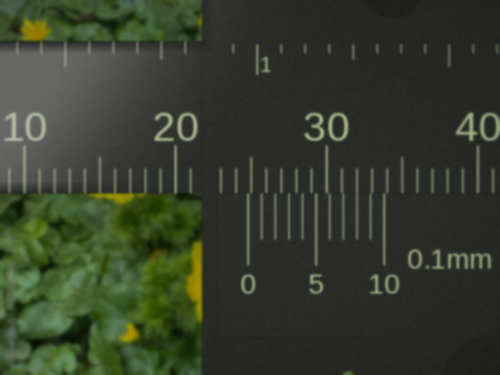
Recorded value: 24.8; mm
